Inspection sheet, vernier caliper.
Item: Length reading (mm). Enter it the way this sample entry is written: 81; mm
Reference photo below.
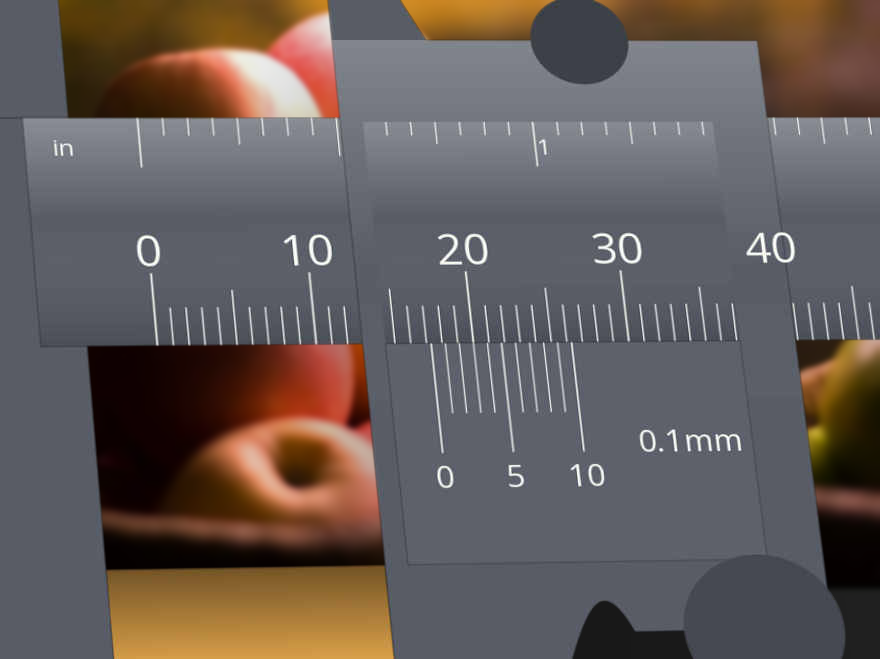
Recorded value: 17.3; mm
